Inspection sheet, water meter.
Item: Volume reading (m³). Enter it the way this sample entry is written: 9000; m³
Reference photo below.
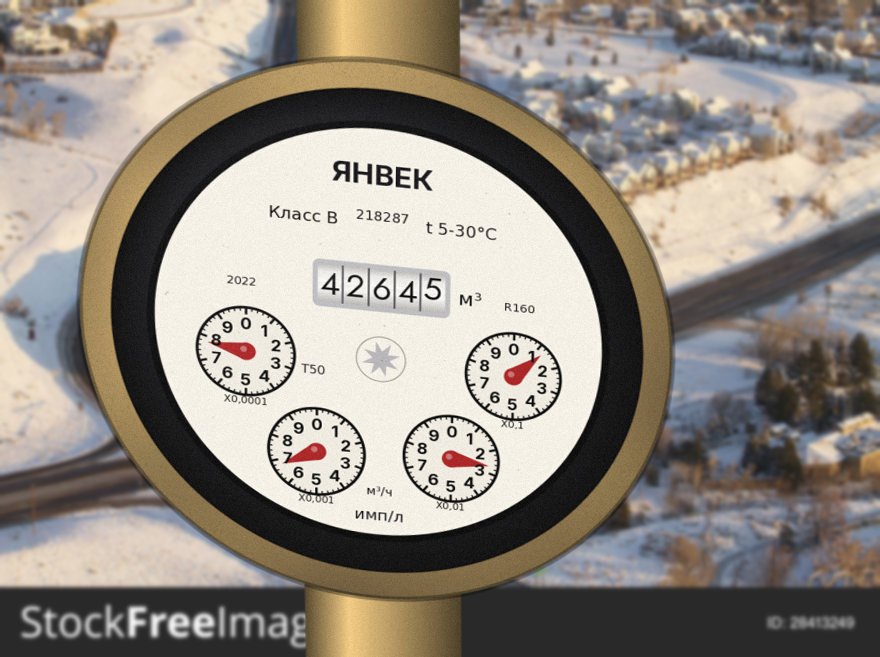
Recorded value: 42645.1267; m³
